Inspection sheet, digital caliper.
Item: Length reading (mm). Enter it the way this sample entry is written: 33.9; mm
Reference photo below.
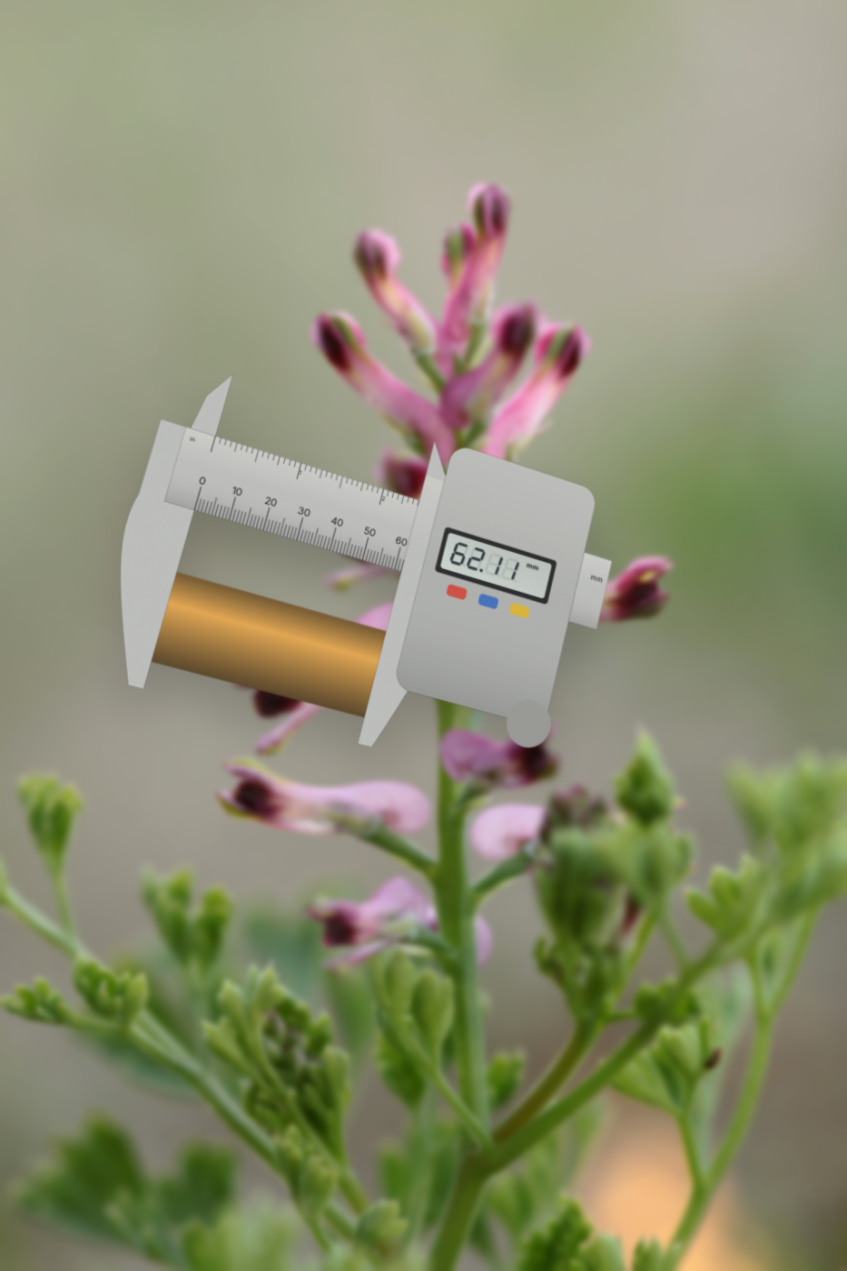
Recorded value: 62.11; mm
